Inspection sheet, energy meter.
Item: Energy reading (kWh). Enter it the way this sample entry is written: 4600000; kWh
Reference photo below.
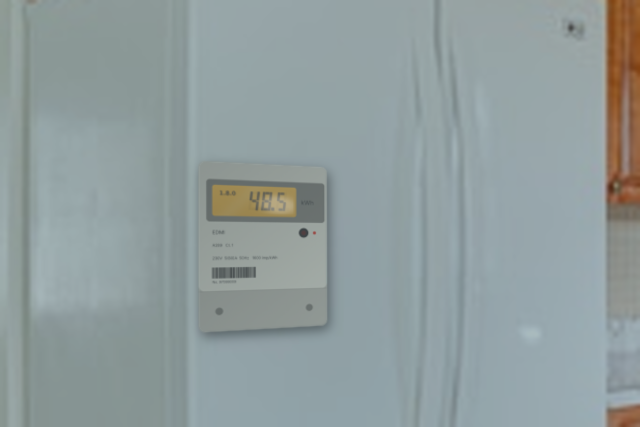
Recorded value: 48.5; kWh
